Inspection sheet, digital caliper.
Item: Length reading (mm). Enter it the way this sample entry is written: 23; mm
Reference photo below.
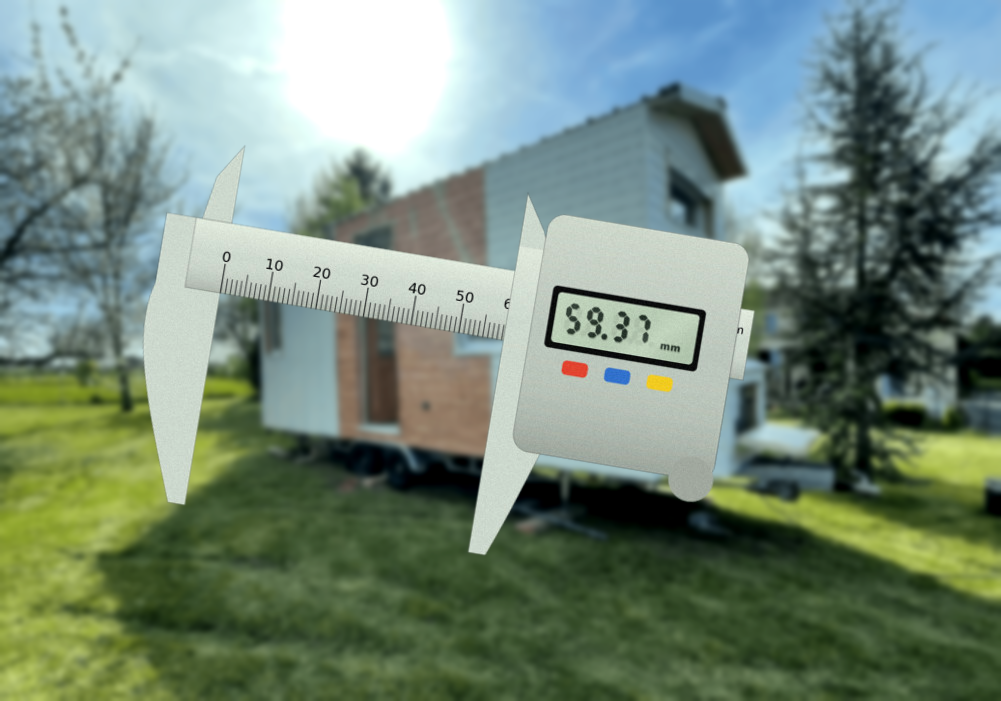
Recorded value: 59.37; mm
